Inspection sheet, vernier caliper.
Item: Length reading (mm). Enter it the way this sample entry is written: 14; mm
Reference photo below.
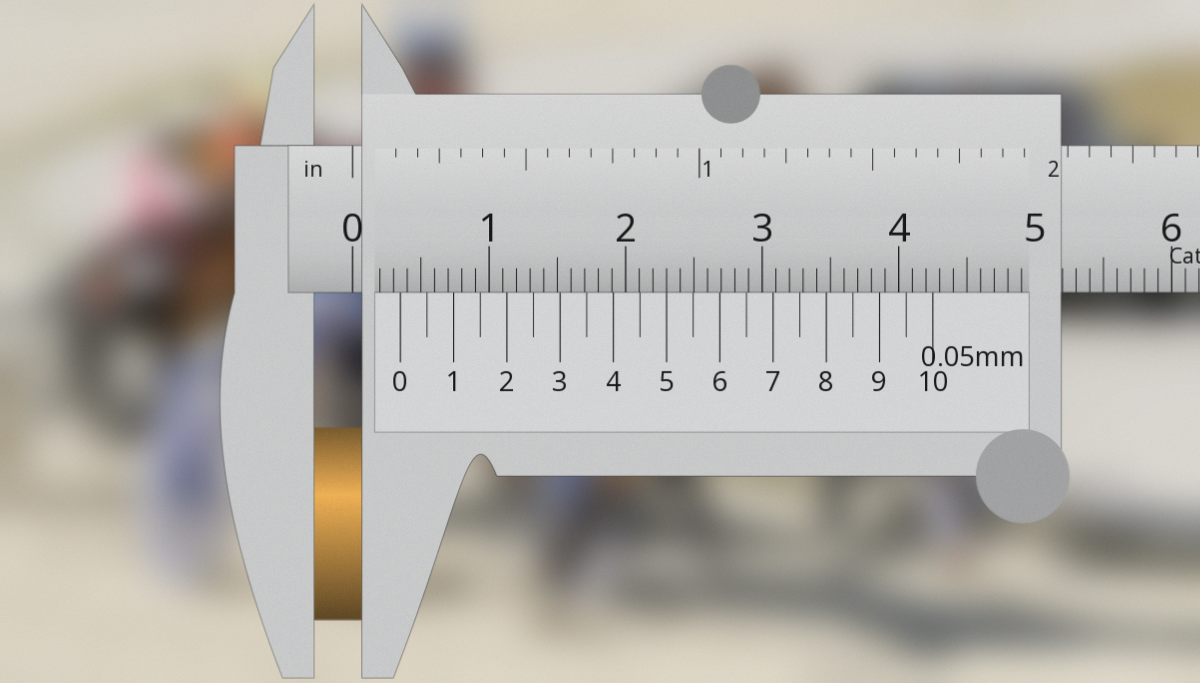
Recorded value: 3.5; mm
